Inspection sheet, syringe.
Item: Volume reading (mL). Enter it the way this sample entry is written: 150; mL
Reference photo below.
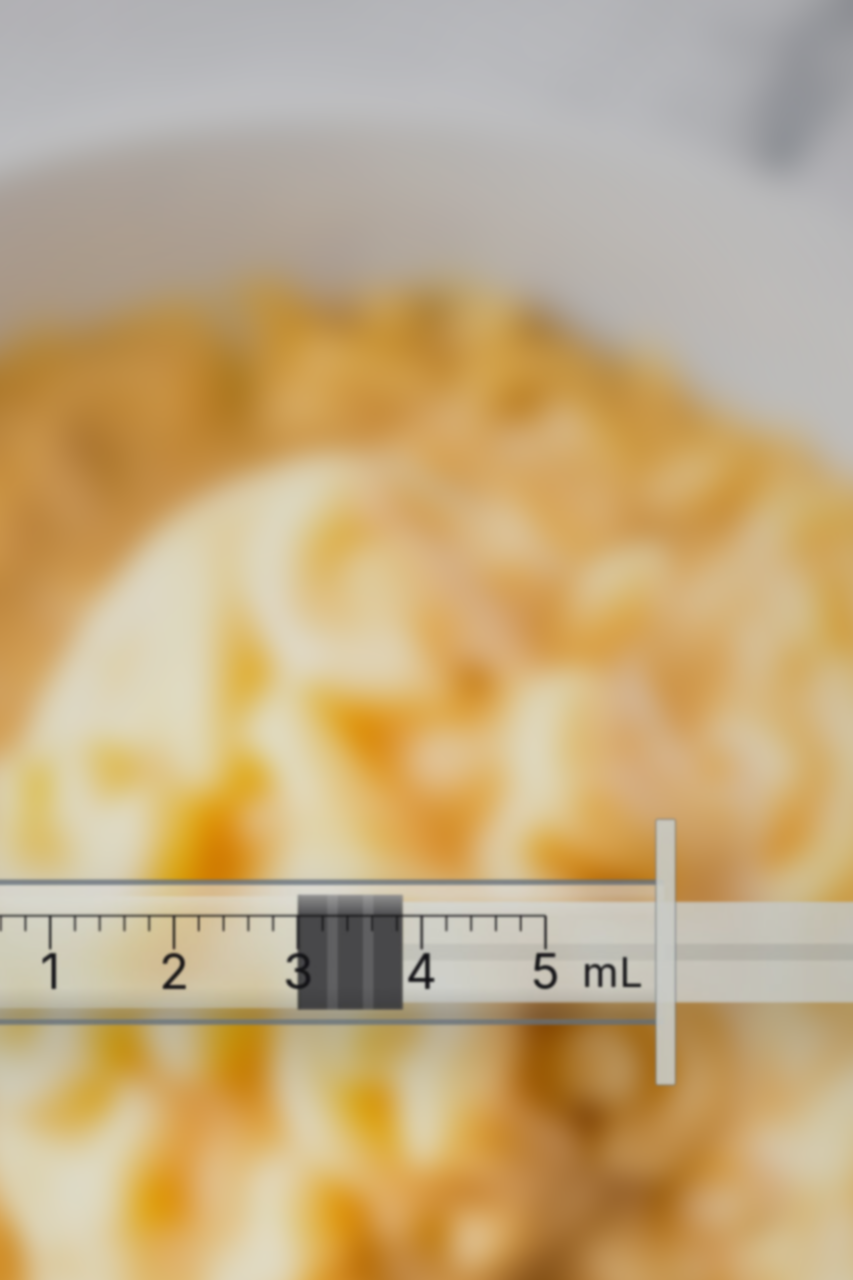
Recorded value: 3; mL
